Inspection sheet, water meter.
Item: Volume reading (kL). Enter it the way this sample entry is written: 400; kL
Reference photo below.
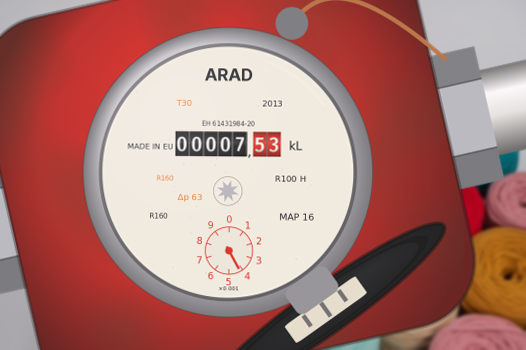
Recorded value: 7.534; kL
